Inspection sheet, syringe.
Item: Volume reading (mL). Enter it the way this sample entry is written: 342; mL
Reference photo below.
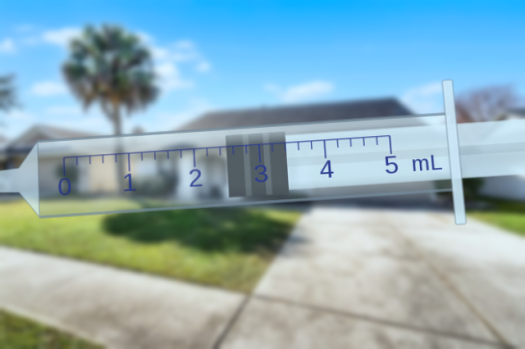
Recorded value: 2.5; mL
